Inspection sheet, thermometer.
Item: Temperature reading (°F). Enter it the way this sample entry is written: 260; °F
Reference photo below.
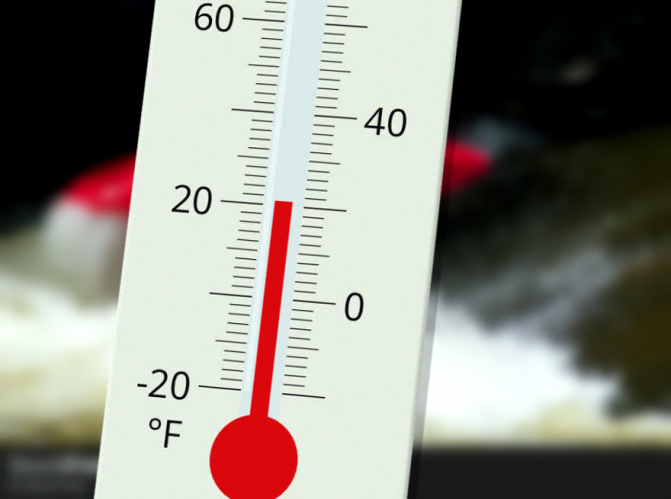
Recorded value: 21; °F
